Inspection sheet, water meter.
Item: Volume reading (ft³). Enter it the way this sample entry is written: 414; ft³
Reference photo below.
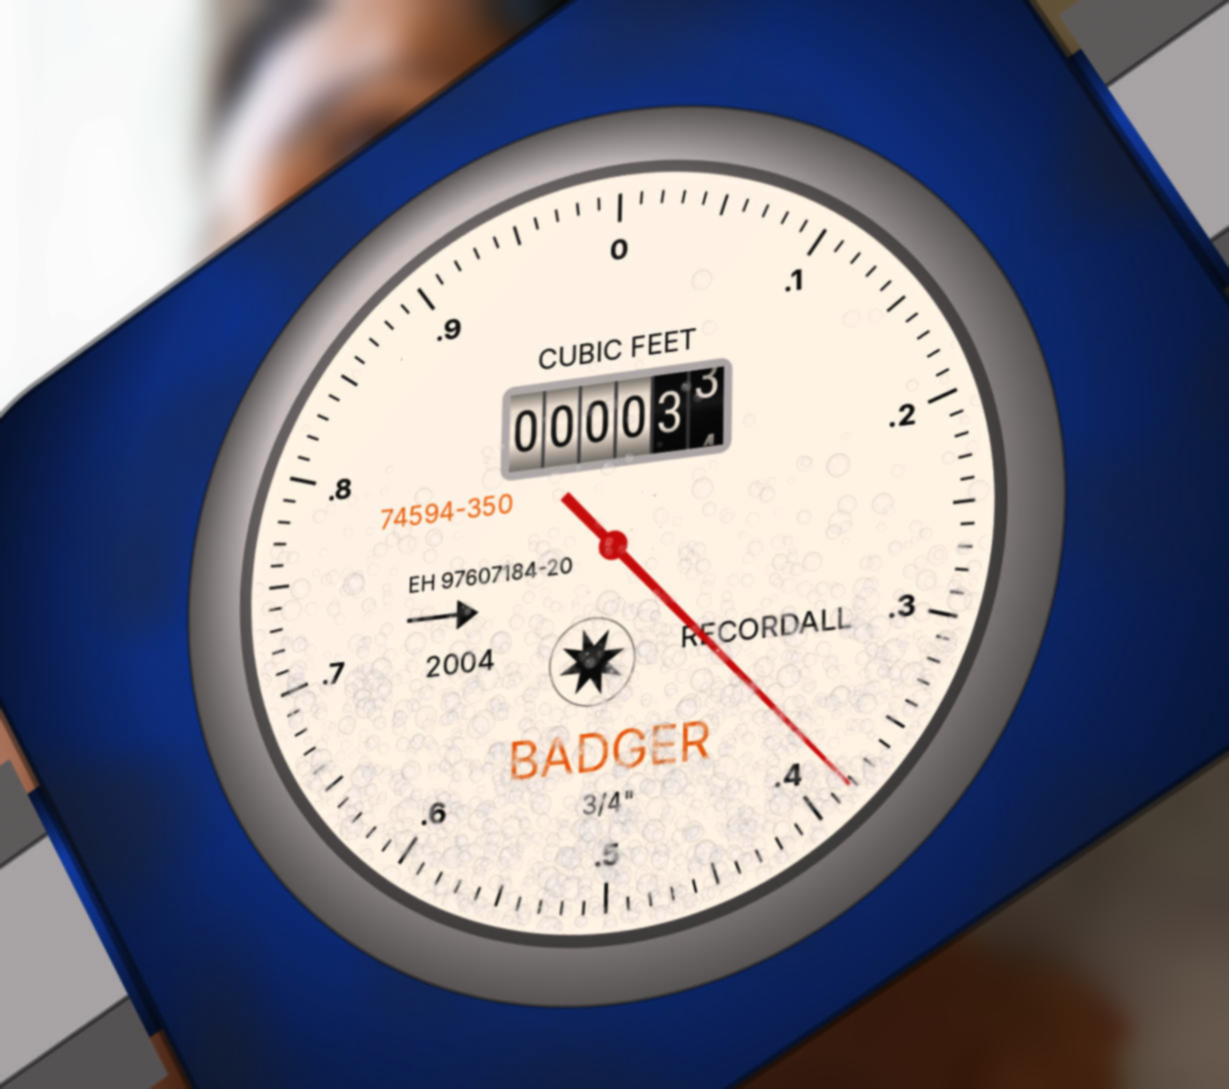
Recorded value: 33.38; ft³
